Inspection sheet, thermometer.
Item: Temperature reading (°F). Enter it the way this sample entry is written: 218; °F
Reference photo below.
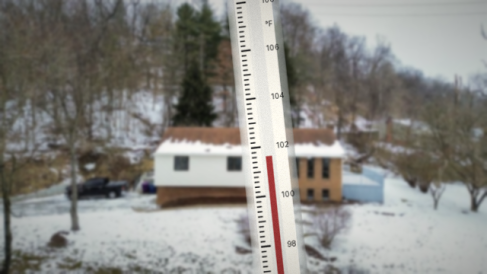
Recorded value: 101.6; °F
